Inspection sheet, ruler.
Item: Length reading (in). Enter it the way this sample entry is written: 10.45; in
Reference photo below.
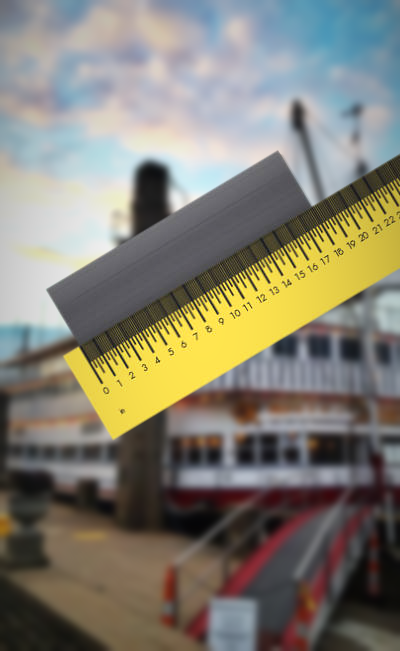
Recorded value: 18; in
